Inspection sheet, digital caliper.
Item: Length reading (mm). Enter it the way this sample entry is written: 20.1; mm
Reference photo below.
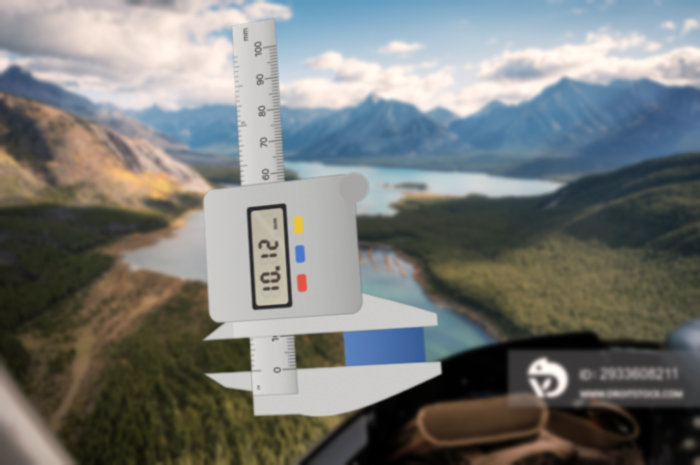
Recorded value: 10.12; mm
